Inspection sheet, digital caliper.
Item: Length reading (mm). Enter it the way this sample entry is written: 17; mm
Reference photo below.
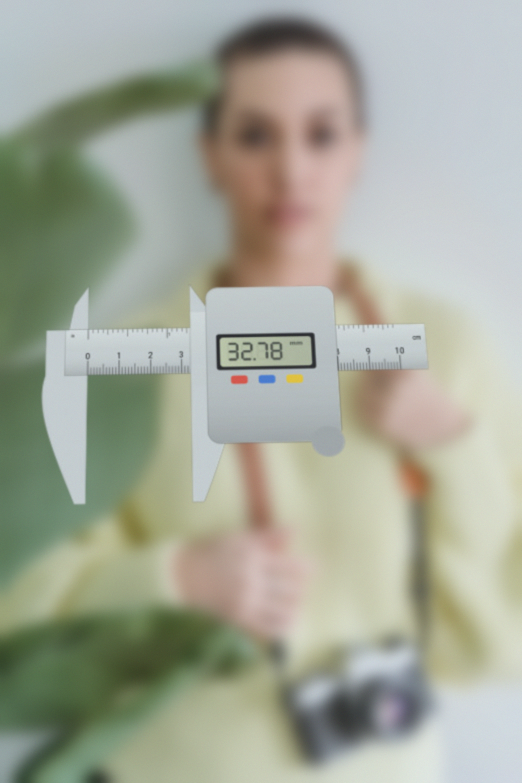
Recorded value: 32.78; mm
